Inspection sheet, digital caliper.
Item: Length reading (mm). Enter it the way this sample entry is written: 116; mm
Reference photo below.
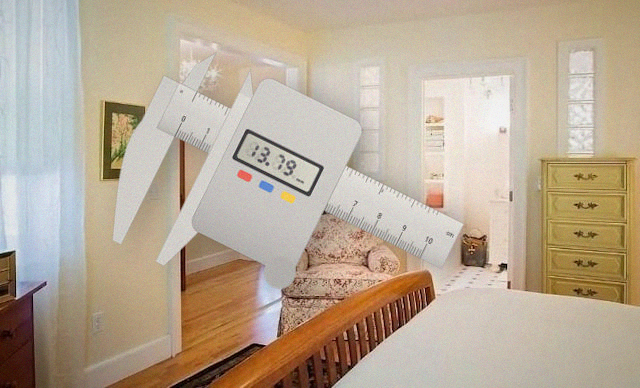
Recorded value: 13.79; mm
